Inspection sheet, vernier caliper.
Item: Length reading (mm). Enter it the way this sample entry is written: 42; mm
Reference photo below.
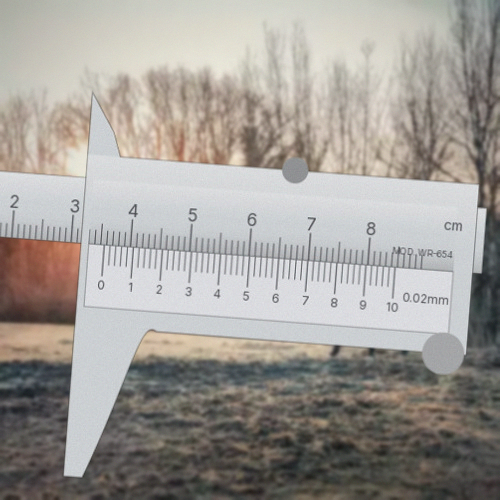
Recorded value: 35.6; mm
